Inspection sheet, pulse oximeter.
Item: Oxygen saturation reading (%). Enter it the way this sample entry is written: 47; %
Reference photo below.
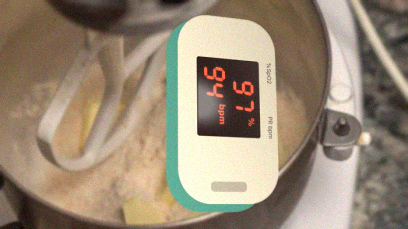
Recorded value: 97; %
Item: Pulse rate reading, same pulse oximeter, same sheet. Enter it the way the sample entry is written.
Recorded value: 94; bpm
